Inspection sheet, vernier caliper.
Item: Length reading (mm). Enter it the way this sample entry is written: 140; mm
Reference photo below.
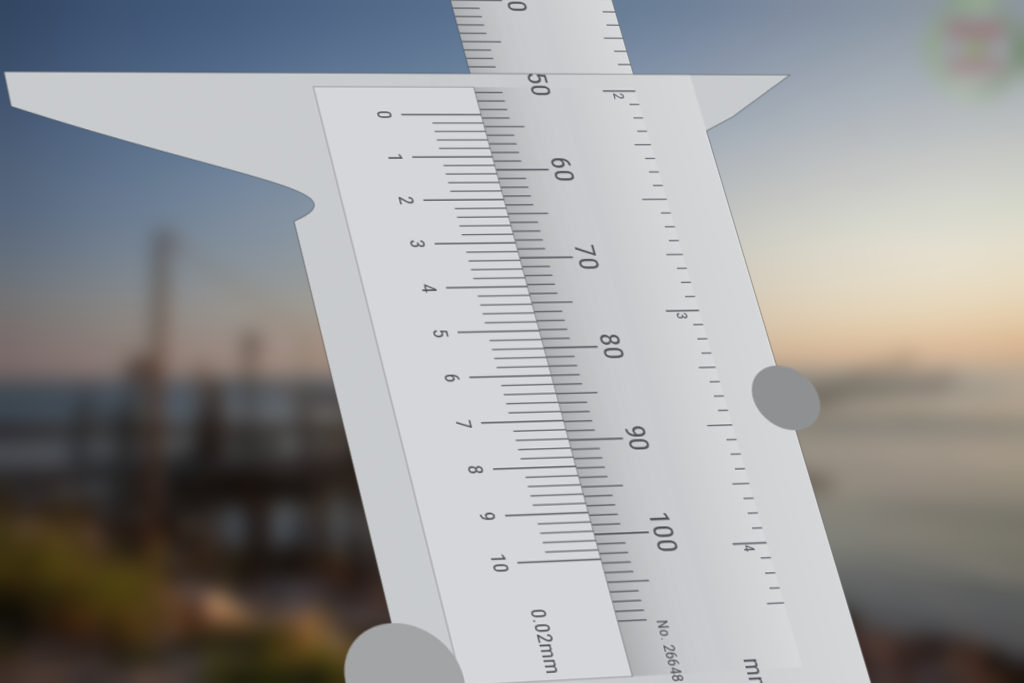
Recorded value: 53.6; mm
